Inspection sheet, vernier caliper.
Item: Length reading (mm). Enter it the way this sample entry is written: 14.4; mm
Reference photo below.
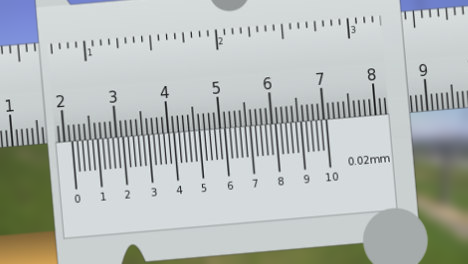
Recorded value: 21.5; mm
